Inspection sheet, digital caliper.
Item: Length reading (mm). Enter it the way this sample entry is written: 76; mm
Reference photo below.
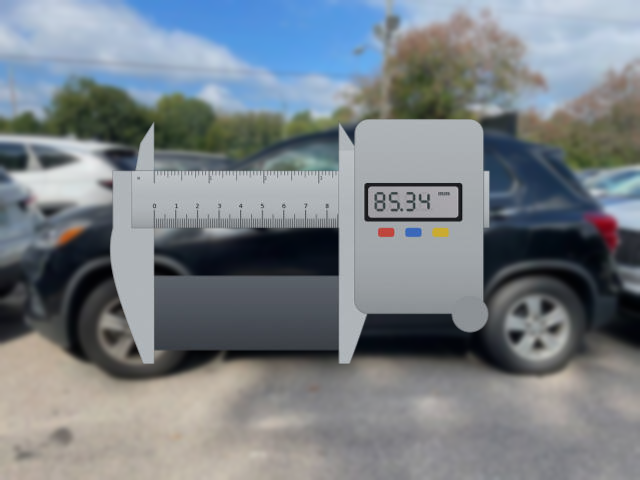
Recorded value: 85.34; mm
